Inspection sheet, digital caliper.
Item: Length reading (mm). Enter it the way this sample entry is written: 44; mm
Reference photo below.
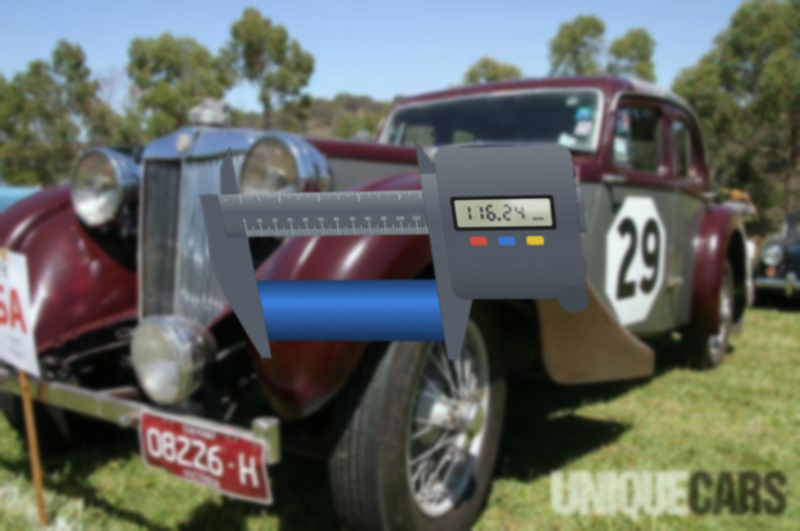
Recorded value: 116.24; mm
